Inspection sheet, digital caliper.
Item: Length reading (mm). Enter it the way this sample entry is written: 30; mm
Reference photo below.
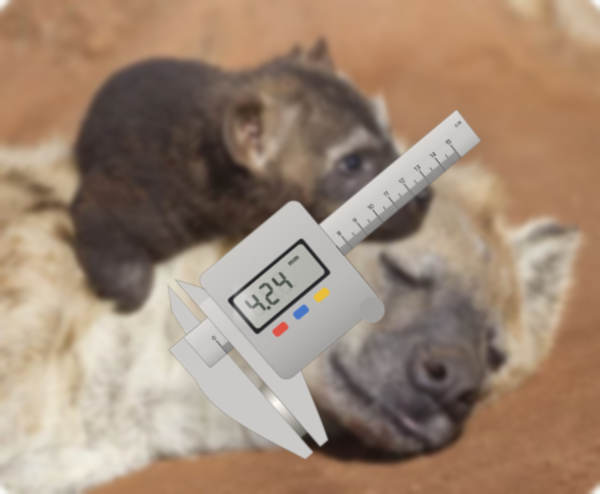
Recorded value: 4.24; mm
